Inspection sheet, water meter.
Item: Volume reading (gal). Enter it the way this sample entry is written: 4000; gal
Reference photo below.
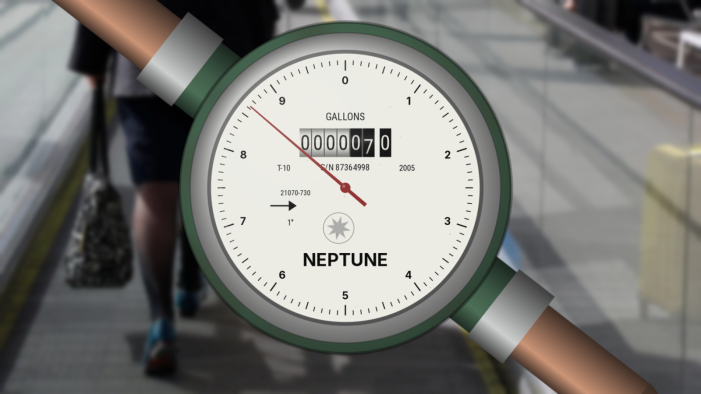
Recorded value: 68.6; gal
